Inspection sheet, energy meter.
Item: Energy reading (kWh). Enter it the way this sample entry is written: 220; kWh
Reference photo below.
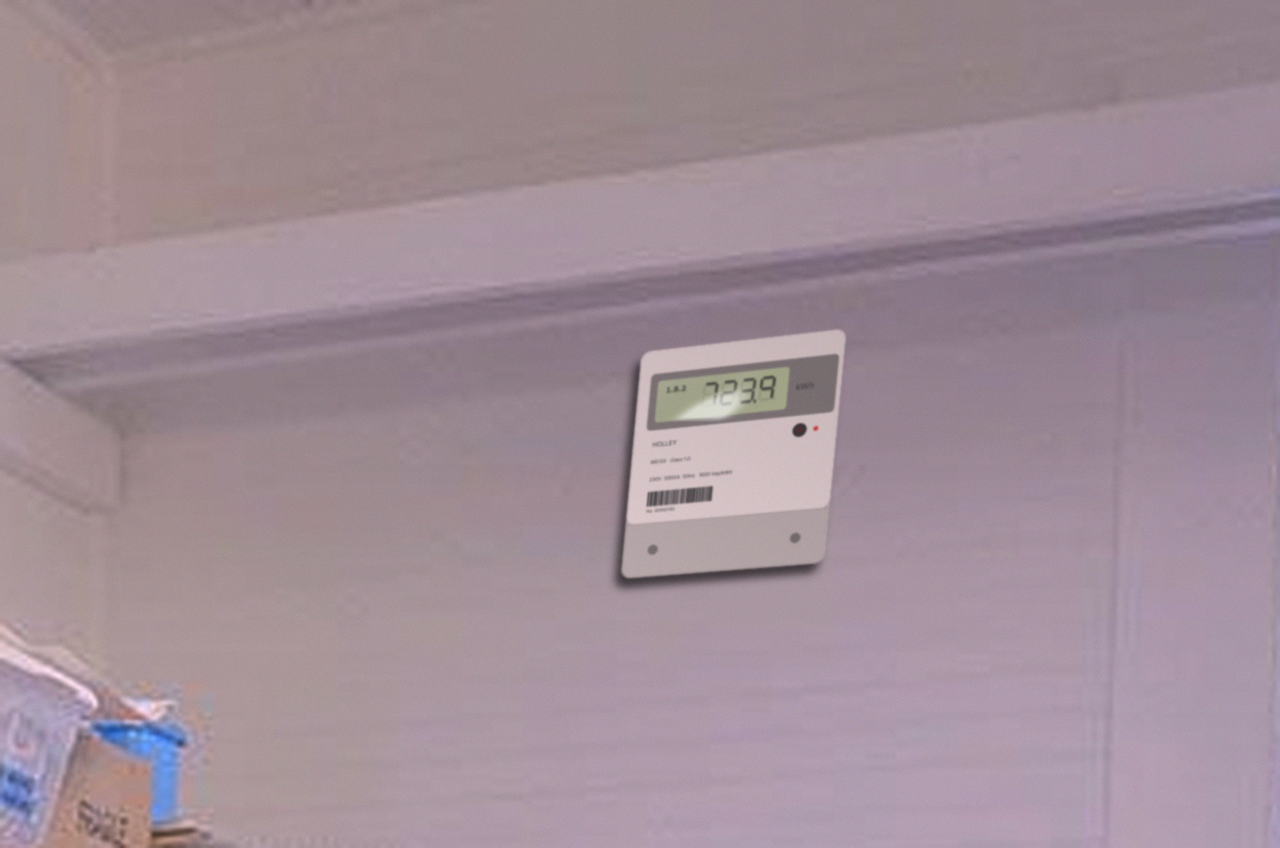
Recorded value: 723.9; kWh
